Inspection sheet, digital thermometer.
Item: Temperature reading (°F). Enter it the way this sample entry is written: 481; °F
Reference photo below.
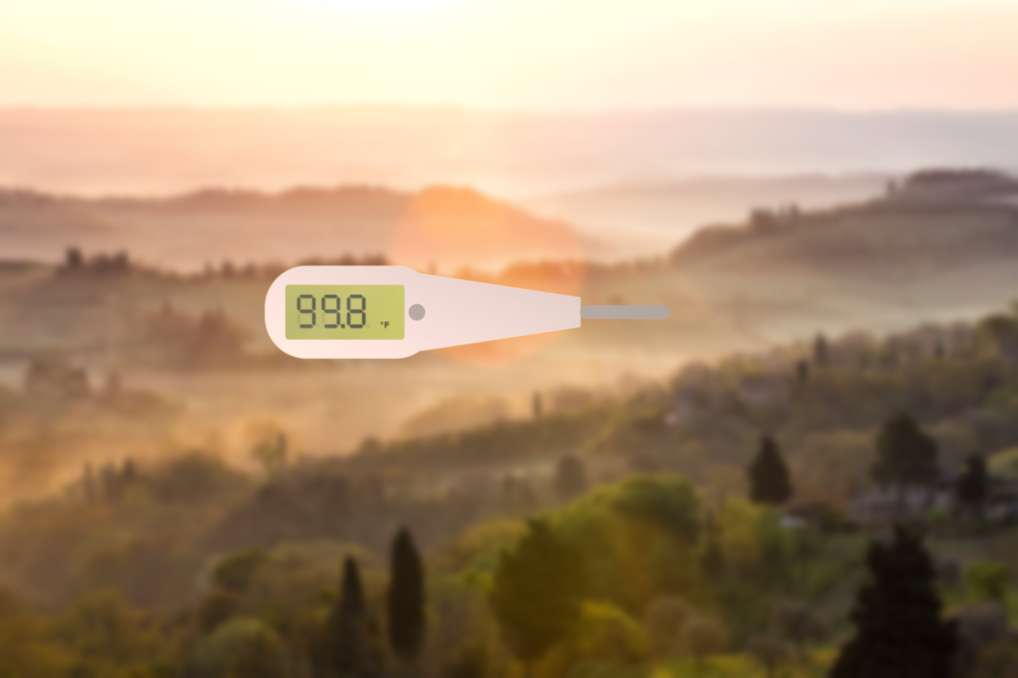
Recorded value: 99.8; °F
